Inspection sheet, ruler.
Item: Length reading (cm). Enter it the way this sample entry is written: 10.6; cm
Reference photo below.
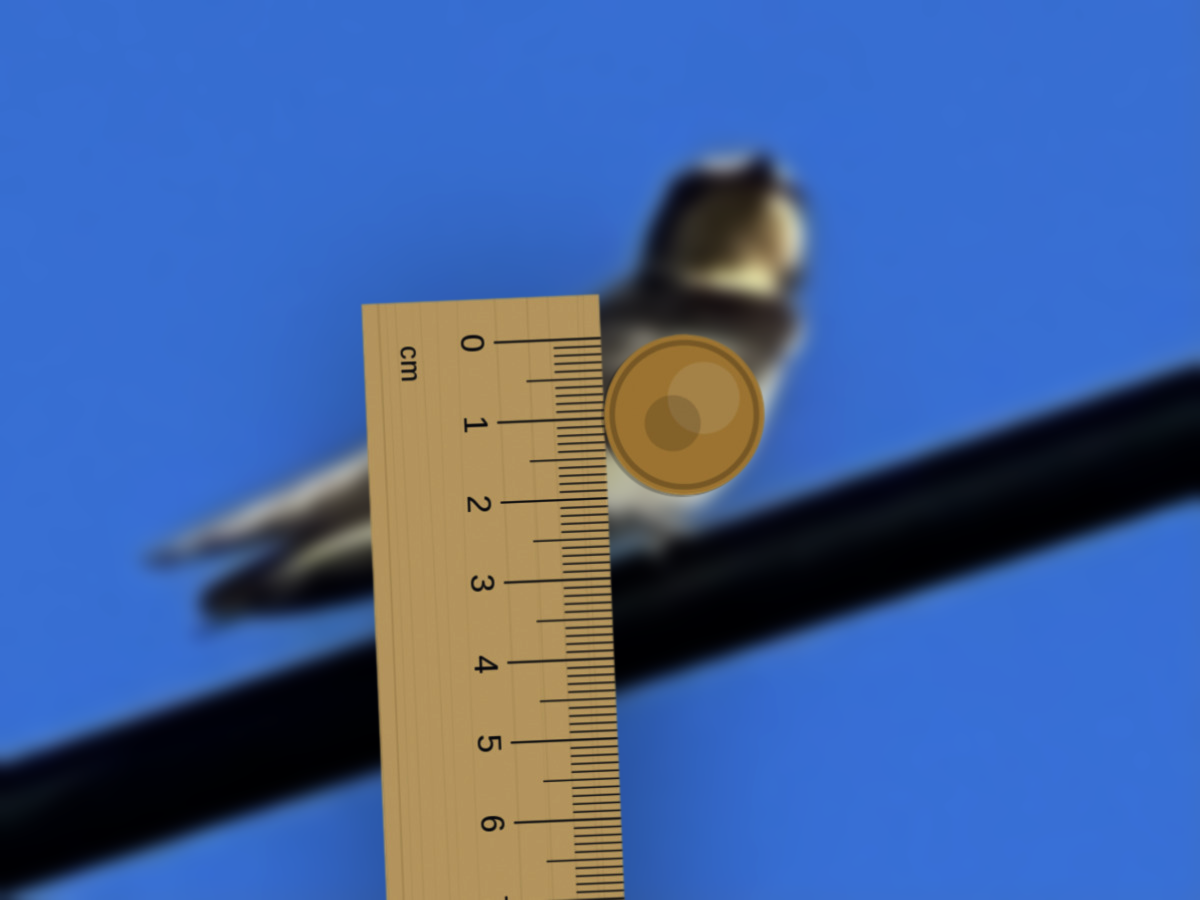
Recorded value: 2; cm
